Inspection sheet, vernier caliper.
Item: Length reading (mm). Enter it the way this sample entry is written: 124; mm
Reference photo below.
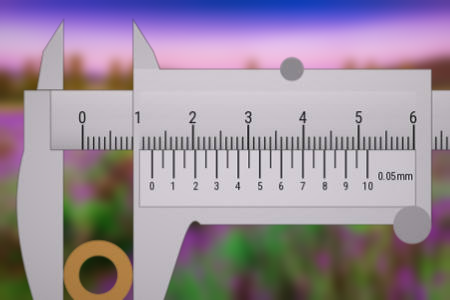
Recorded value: 12.6; mm
